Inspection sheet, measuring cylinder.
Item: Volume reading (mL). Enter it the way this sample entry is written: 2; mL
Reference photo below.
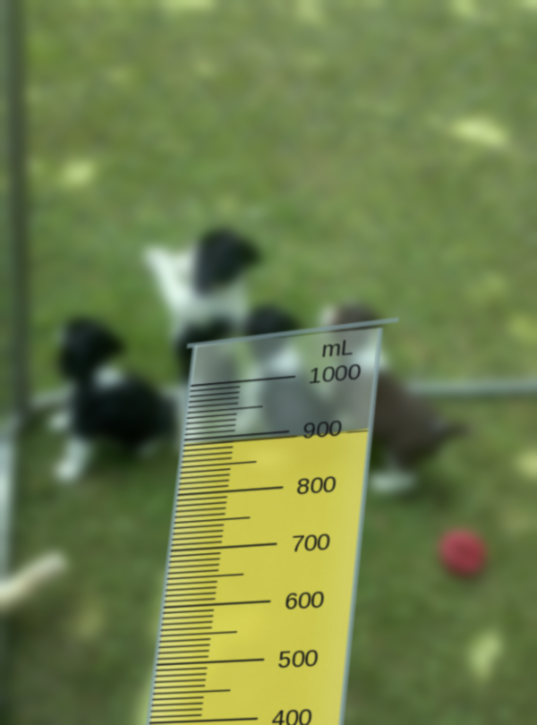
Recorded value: 890; mL
